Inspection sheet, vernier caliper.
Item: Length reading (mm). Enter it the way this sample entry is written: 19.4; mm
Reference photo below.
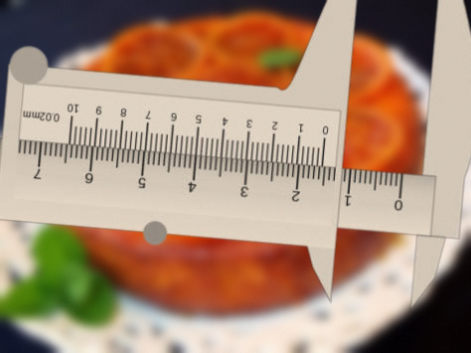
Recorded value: 15.5; mm
